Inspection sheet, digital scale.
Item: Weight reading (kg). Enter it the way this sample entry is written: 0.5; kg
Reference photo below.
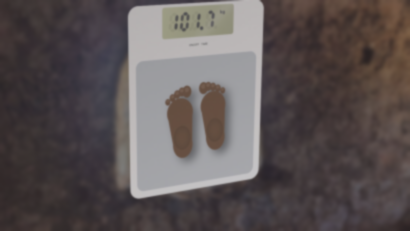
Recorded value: 101.7; kg
